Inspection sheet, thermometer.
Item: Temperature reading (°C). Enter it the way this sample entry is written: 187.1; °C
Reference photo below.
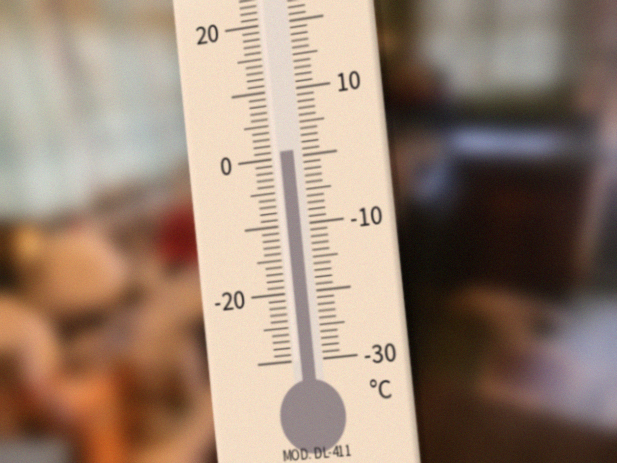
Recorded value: 1; °C
